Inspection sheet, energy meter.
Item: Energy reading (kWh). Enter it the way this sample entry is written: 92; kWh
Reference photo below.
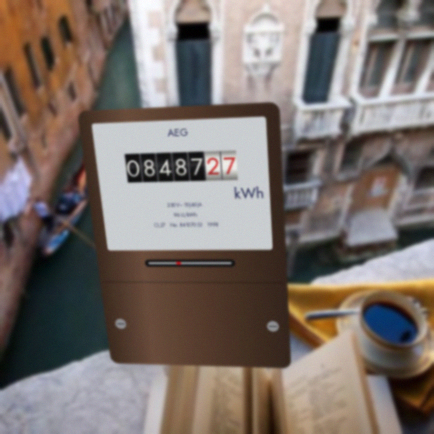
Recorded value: 8487.27; kWh
